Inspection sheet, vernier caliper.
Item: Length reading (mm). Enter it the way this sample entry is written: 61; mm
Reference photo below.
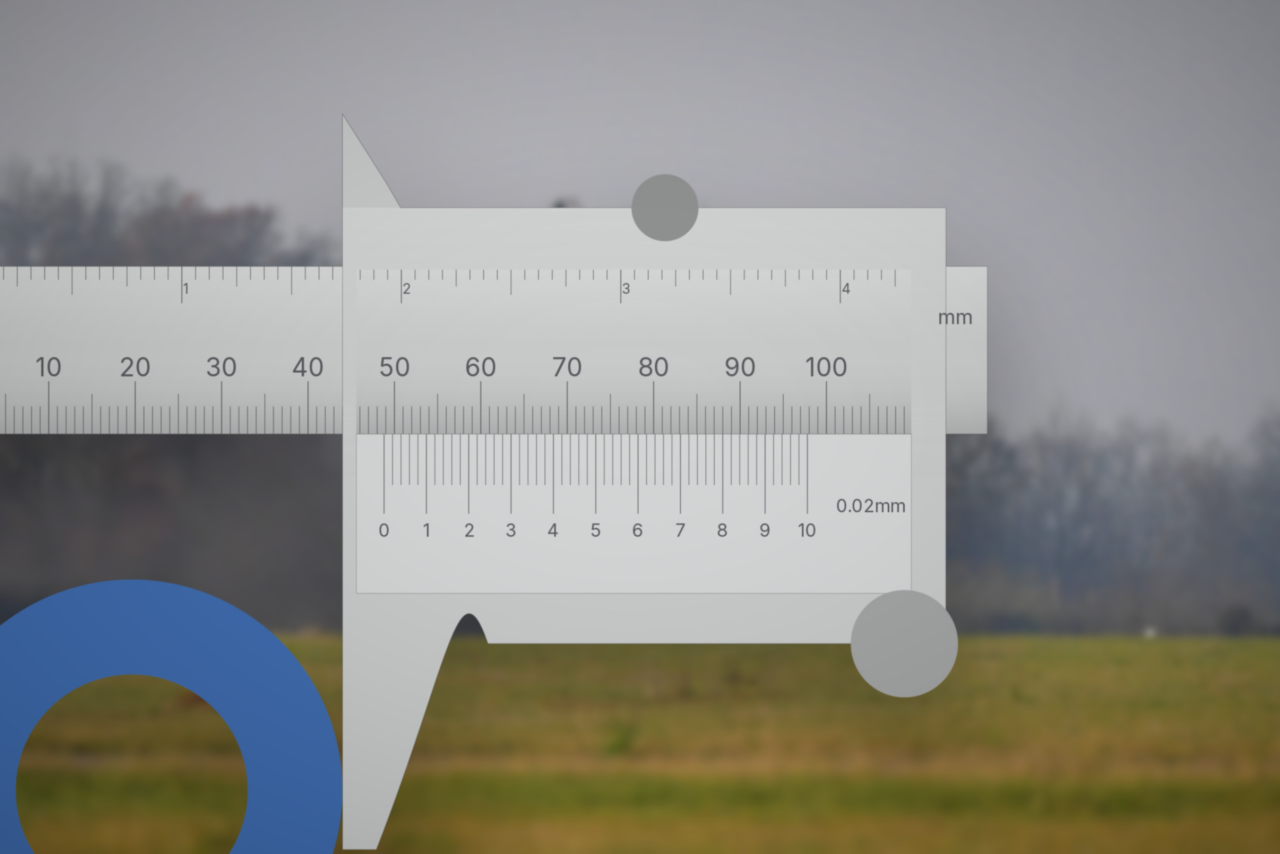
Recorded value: 48.8; mm
